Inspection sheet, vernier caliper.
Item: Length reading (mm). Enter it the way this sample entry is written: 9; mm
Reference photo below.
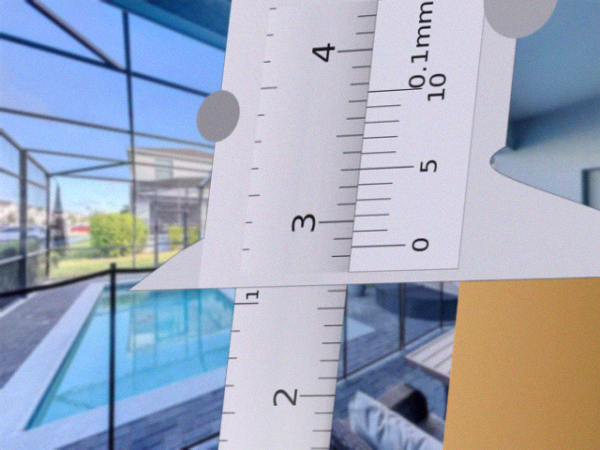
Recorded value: 28.5; mm
